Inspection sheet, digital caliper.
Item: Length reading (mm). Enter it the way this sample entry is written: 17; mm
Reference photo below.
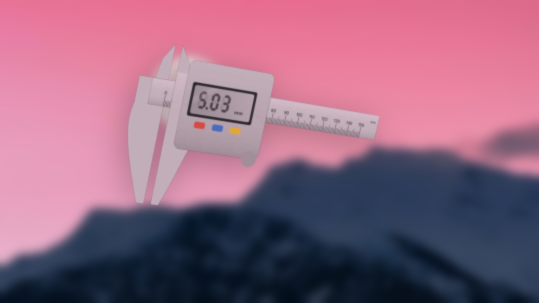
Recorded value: 5.03; mm
